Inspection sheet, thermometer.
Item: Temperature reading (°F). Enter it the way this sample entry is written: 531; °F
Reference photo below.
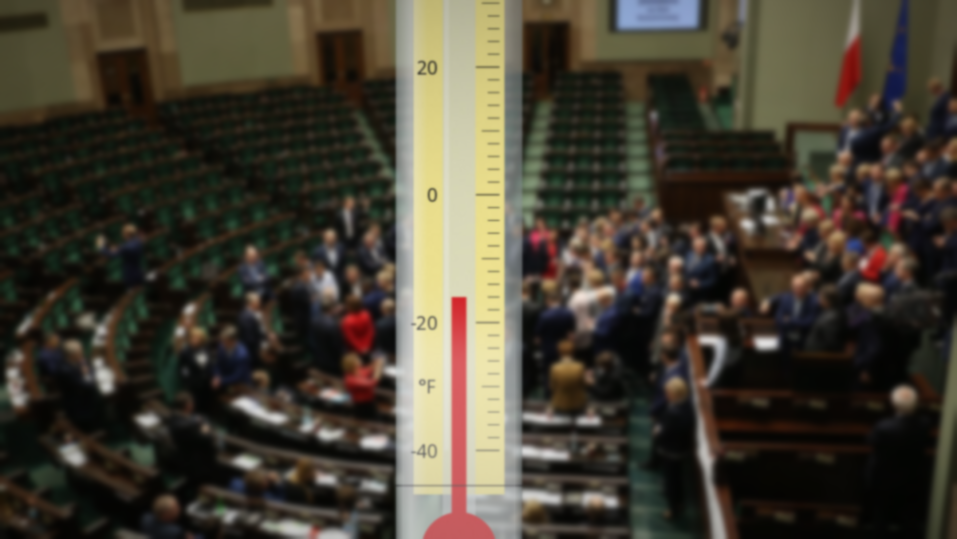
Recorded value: -16; °F
